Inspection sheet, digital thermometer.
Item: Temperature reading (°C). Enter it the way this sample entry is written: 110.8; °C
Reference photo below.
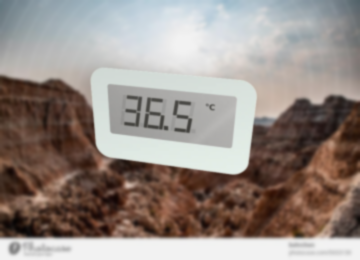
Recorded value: 36.5; °C
